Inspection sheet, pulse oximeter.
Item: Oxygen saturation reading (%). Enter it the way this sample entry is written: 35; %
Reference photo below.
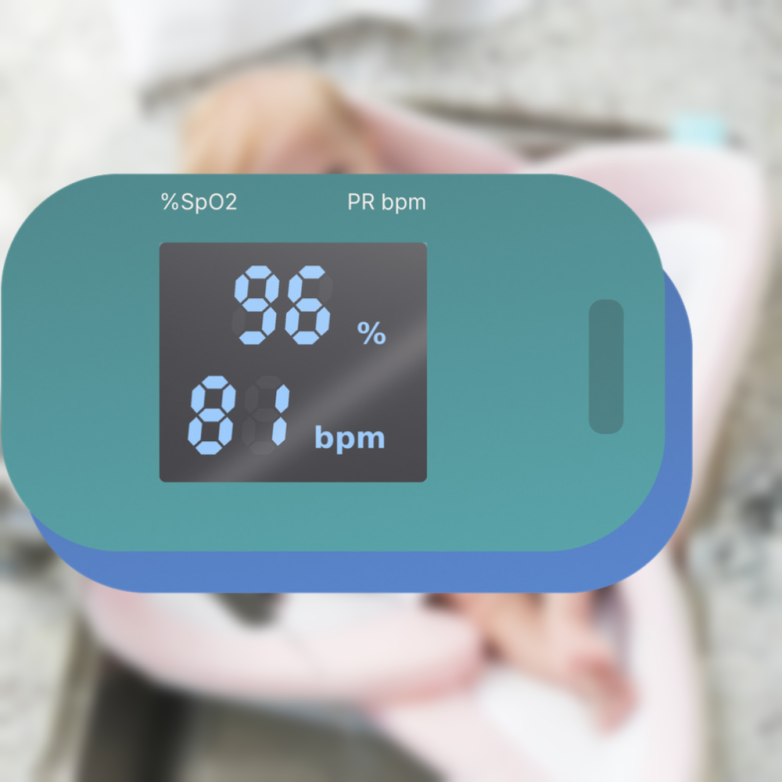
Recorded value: 96; %
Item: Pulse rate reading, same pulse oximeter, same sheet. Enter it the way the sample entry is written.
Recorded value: 81; bpm
